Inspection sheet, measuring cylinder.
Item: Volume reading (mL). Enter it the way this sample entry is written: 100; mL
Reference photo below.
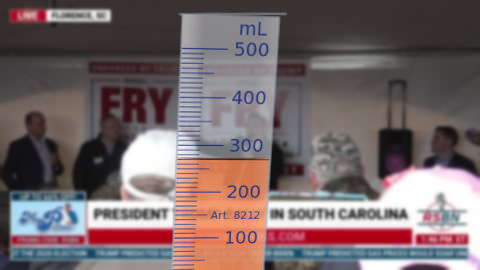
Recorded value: 270; mL
